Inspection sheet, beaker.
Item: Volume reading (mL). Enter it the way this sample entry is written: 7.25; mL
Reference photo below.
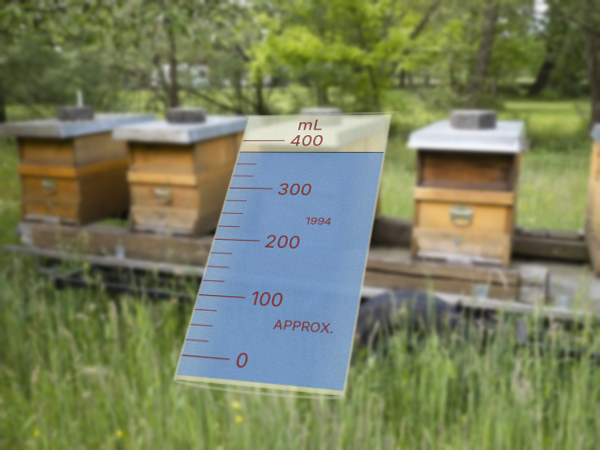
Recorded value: 375; mL
